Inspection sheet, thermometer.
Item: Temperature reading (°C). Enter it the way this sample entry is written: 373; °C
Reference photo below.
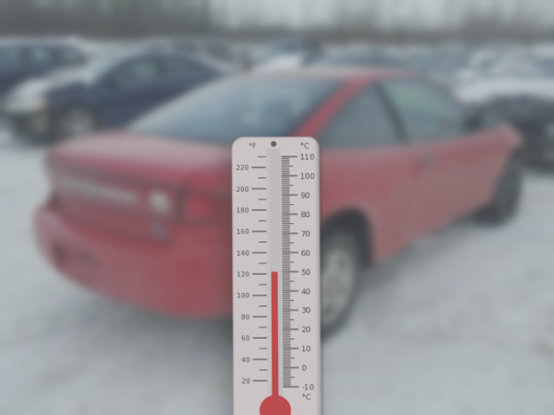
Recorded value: 50; °C
